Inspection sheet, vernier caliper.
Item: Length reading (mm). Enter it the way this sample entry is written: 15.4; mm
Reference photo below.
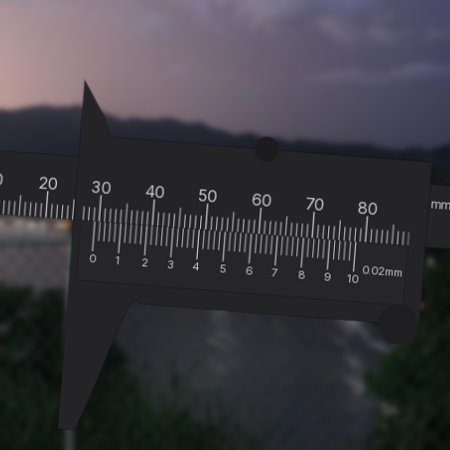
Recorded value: 29.2; mm
